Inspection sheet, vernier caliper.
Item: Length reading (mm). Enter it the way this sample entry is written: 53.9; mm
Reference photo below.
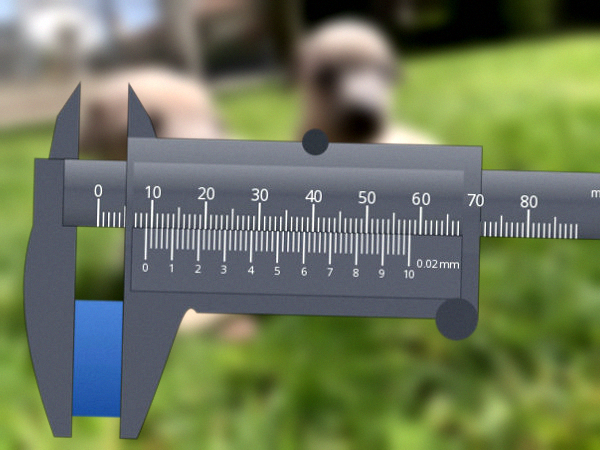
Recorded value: 9.0; mm
